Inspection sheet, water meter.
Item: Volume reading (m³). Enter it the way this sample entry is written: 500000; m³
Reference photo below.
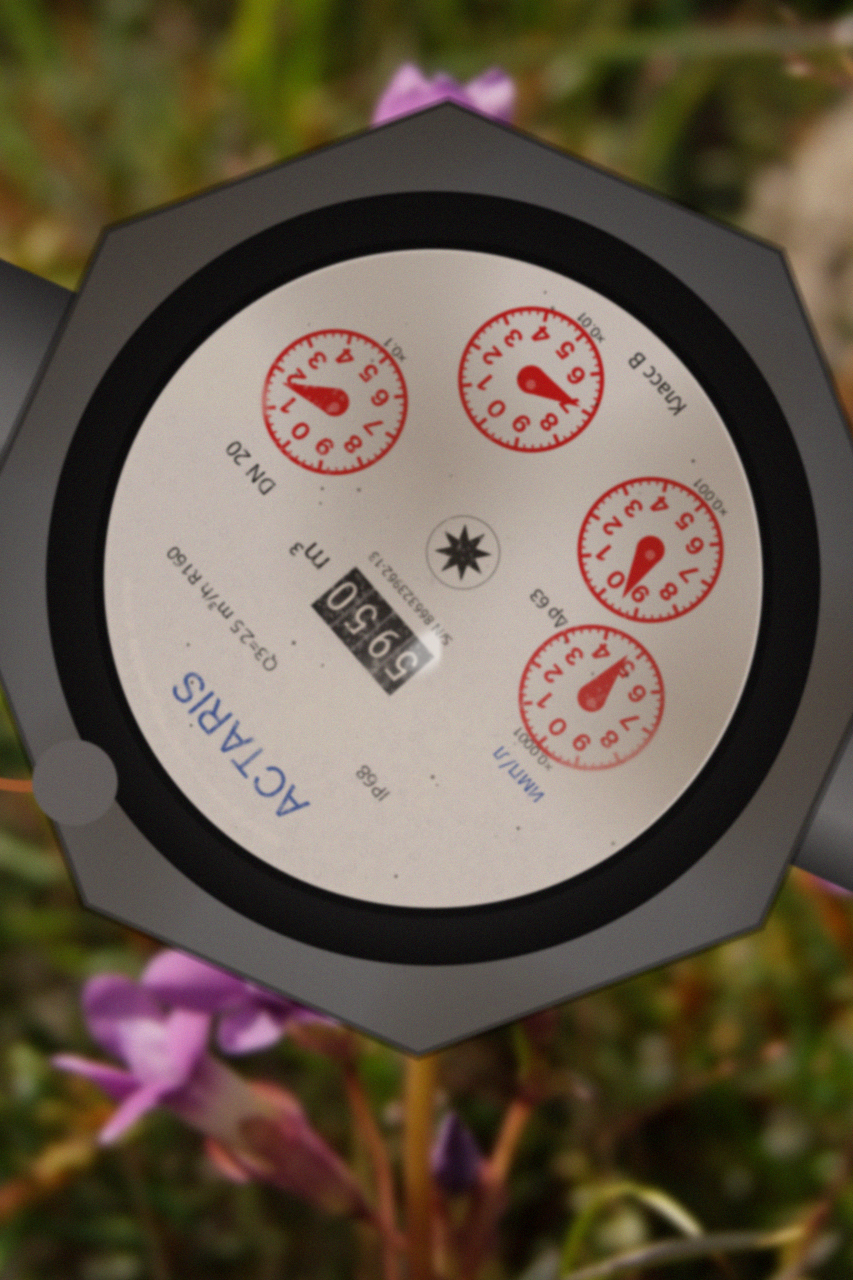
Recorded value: 5950.1694; m³
